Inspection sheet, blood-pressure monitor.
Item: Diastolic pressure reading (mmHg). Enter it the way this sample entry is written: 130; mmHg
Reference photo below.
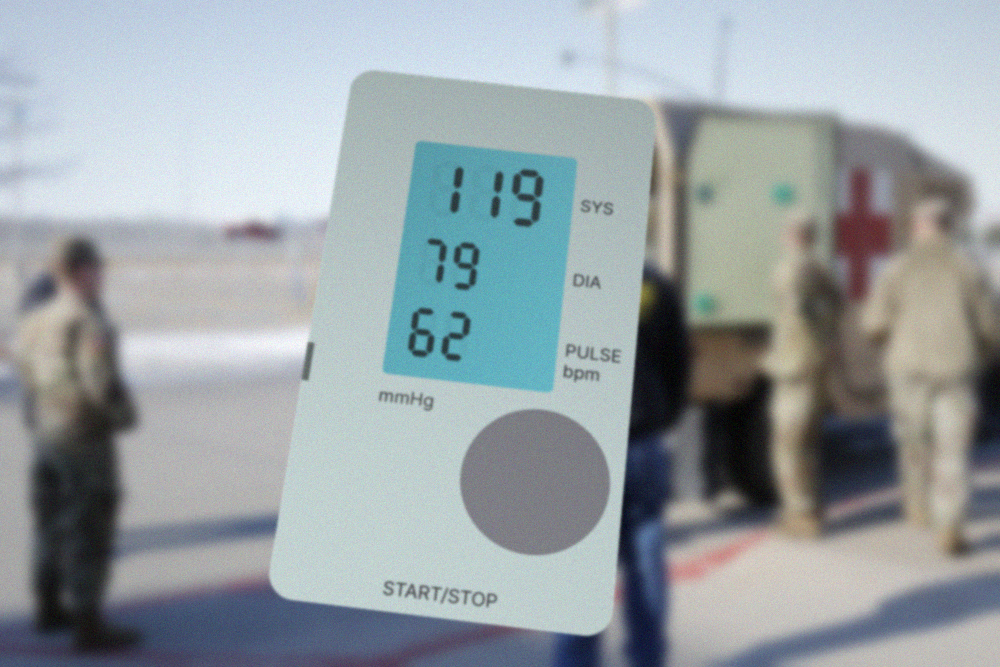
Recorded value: 79; mmHg
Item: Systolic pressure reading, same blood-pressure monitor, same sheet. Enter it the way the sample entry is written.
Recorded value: 119; mmHg
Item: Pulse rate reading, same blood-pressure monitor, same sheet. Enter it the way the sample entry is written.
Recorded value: 62; bpm
